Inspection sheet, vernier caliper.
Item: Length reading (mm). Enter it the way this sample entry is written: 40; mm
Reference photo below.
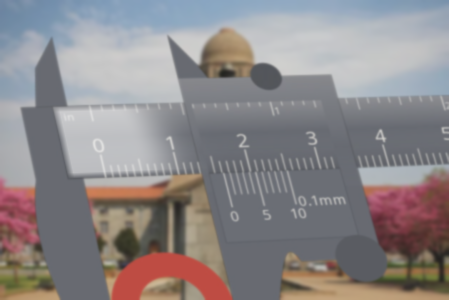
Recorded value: 16.2; mm
